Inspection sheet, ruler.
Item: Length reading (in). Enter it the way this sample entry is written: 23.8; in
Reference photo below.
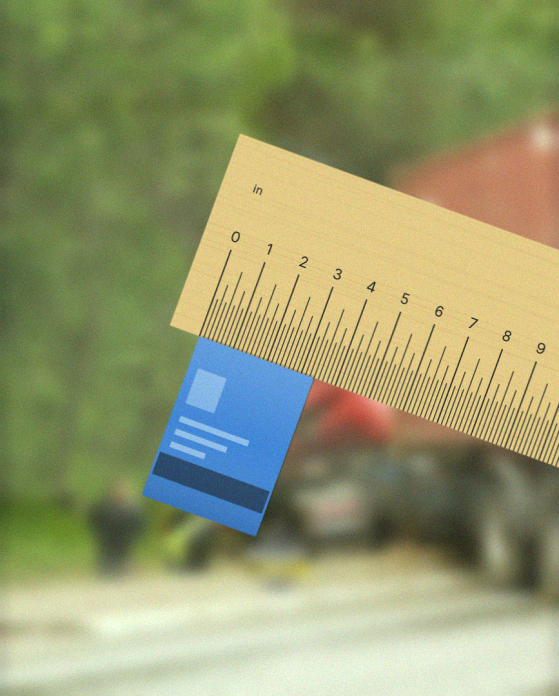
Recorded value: 3.375; in
